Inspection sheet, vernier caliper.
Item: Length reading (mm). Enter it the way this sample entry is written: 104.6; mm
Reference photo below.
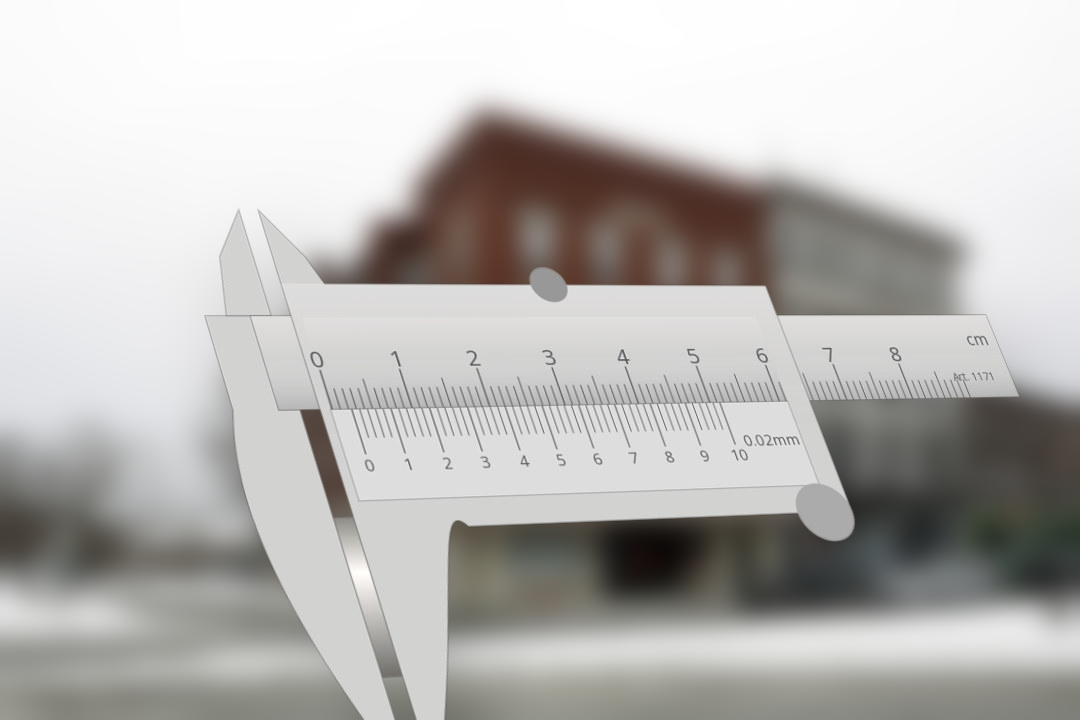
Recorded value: 2.4; mm
